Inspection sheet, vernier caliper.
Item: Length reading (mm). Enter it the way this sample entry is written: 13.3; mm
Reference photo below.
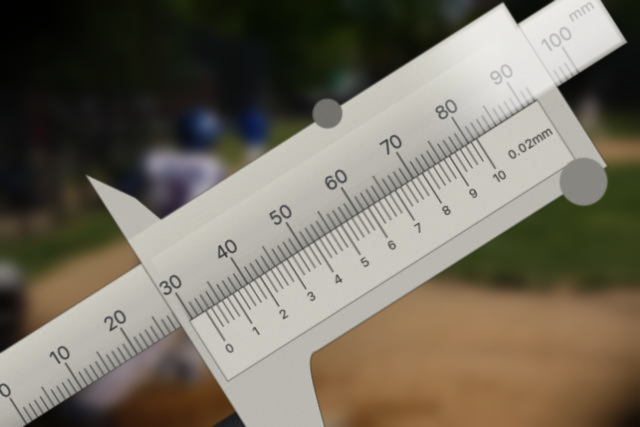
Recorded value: 32.4; mm
